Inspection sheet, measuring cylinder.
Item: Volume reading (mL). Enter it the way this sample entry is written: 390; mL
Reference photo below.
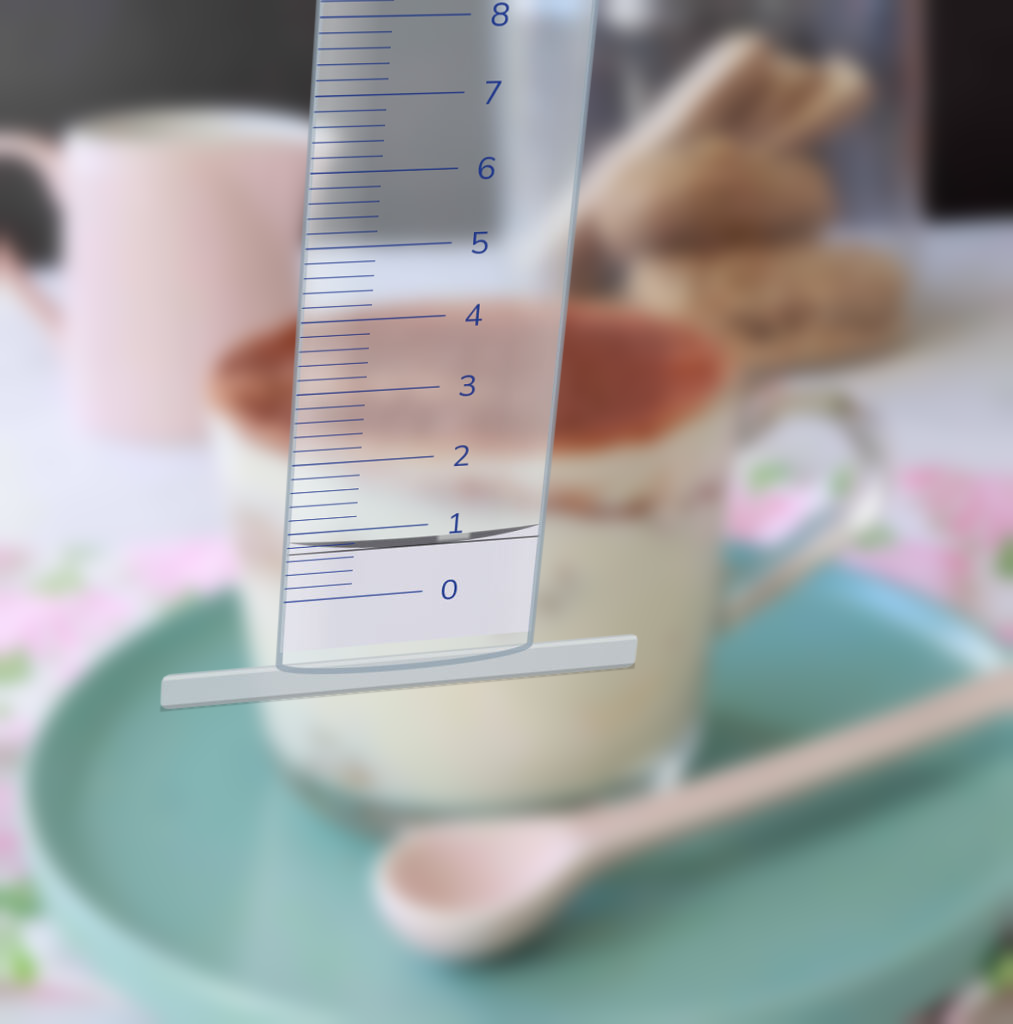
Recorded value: 0.7; mL
